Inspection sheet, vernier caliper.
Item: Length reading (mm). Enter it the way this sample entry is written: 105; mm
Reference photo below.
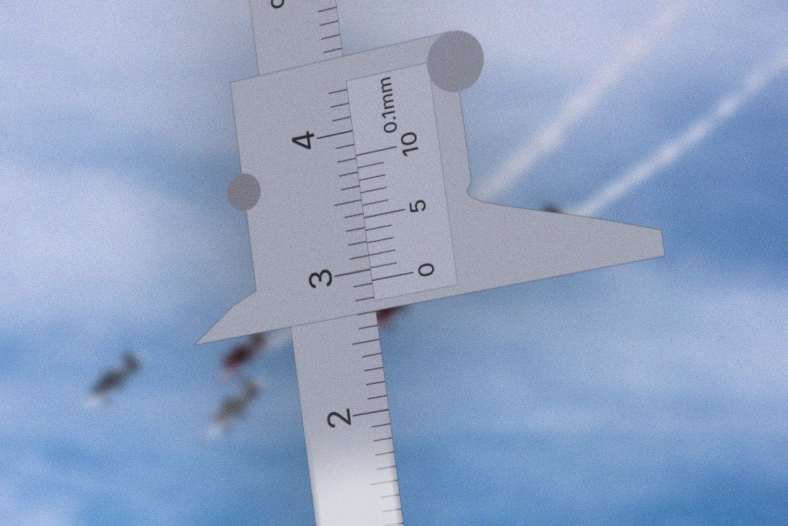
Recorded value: 29.2; mm
